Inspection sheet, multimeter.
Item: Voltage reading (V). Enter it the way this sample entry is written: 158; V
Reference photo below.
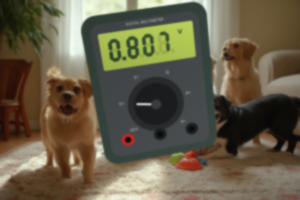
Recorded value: 0.807; V
